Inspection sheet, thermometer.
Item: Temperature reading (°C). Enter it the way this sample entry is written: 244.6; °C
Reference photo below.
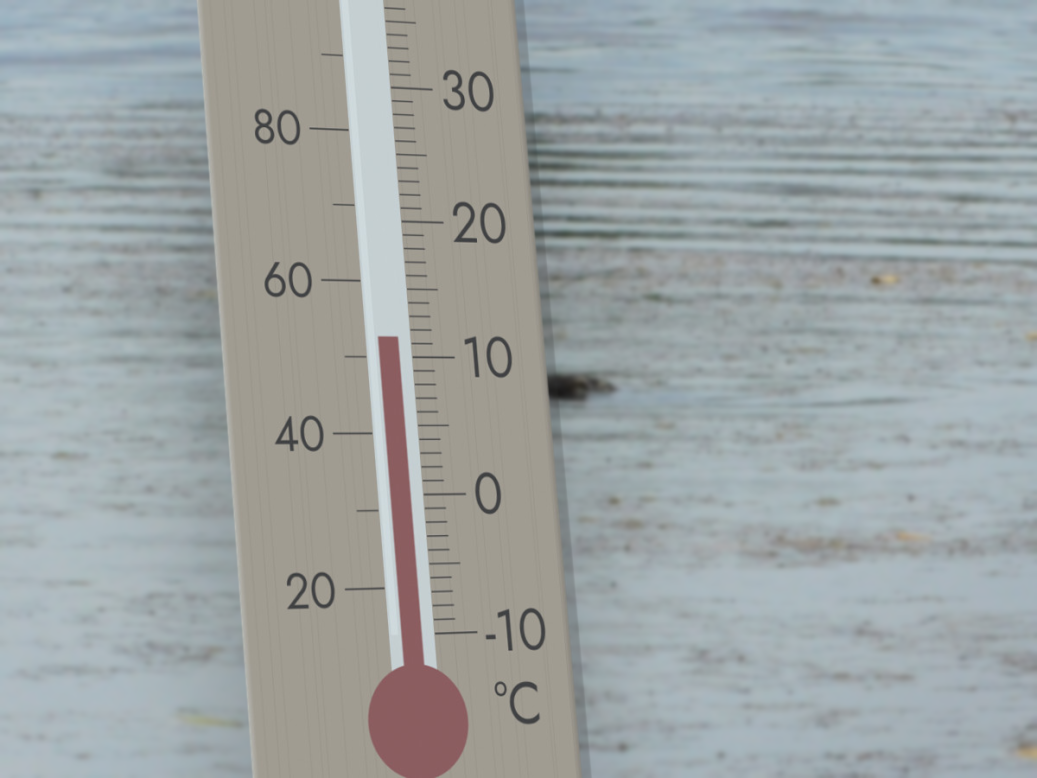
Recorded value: 11.5; °C
